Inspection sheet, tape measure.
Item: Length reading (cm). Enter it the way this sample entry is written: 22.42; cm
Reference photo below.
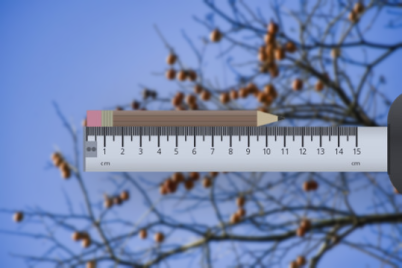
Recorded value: 11; cm
